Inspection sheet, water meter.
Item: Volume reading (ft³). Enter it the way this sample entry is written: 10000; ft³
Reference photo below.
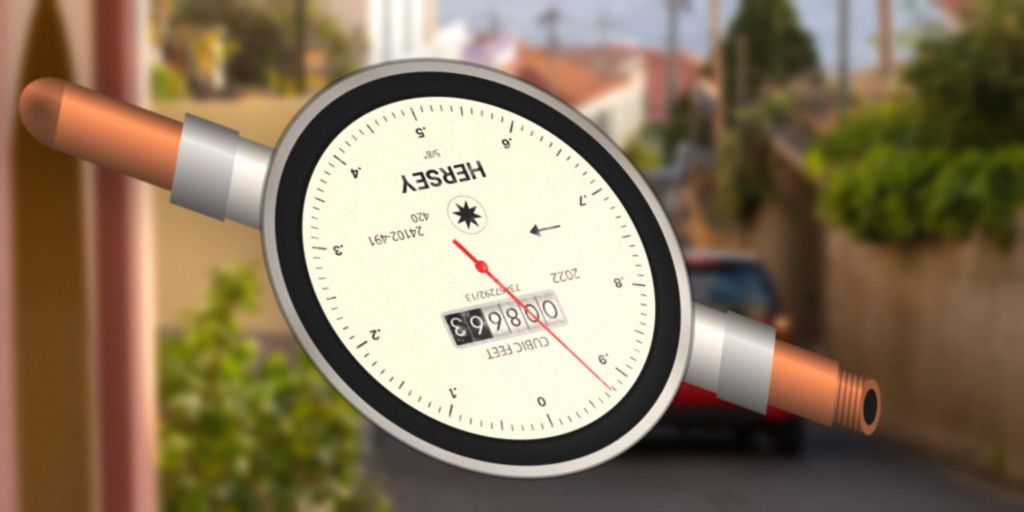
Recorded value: 8662.92; ft³
